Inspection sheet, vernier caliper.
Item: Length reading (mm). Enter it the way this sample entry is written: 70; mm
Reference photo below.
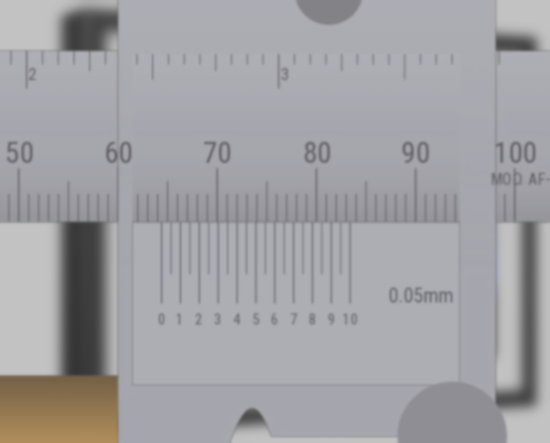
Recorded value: 64.4; mm
